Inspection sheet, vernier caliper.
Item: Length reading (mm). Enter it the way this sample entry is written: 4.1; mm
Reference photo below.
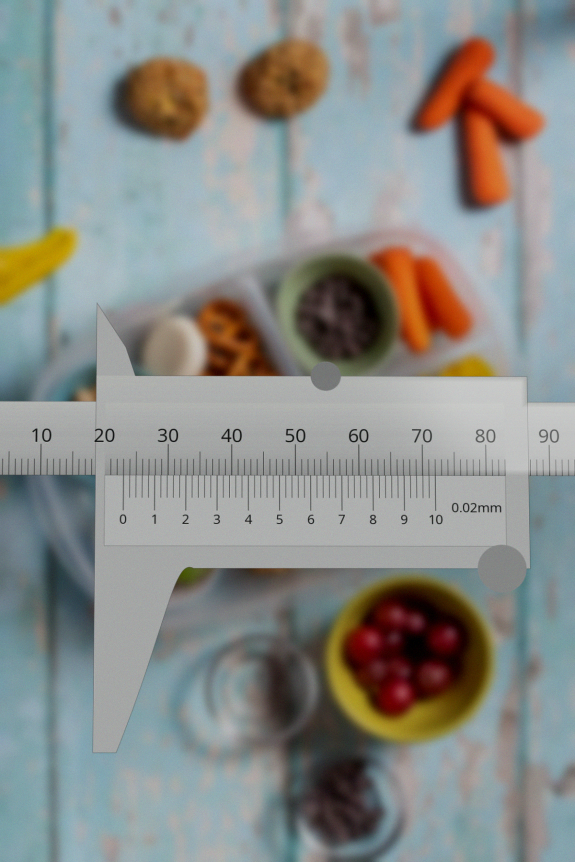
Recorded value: 23.0; mm
